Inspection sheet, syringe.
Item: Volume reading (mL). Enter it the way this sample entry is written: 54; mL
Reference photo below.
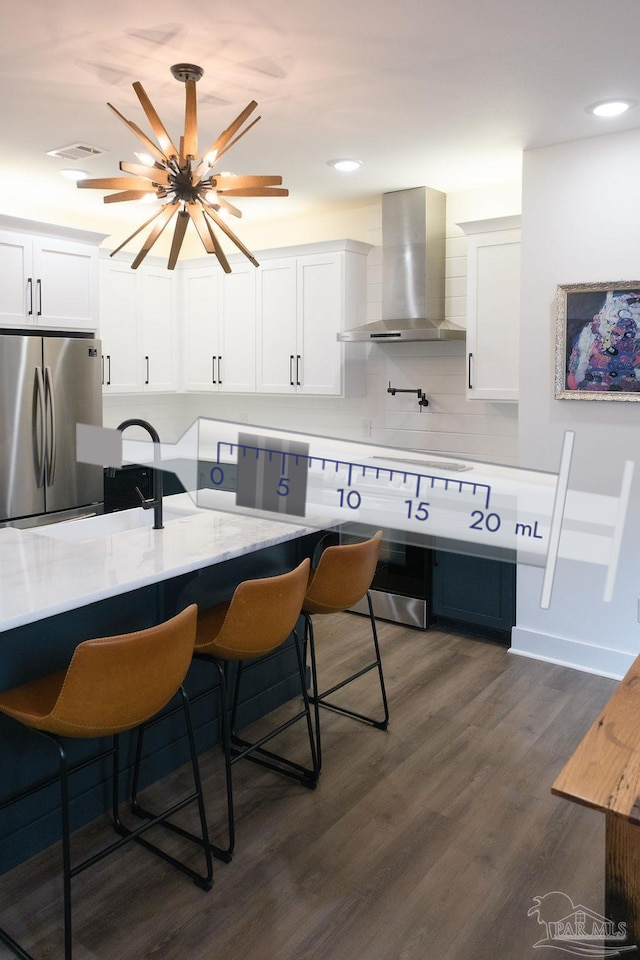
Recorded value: 1.5; mL
